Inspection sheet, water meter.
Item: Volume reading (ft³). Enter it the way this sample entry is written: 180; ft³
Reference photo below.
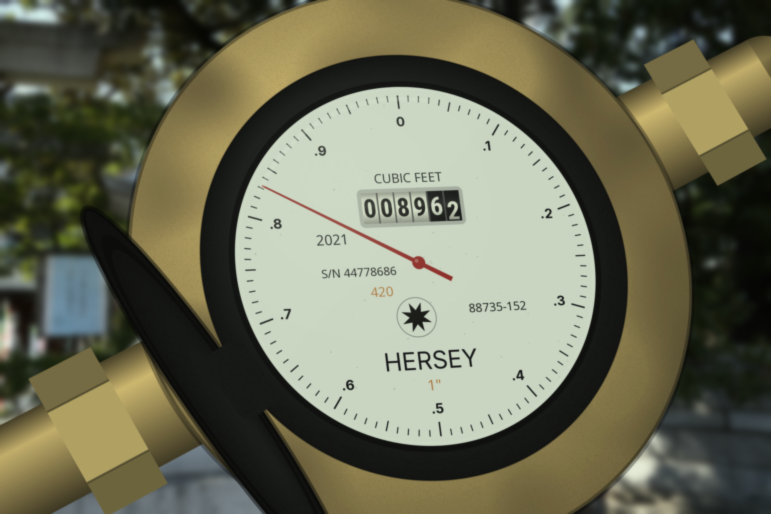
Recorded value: 8961.83; ft³
